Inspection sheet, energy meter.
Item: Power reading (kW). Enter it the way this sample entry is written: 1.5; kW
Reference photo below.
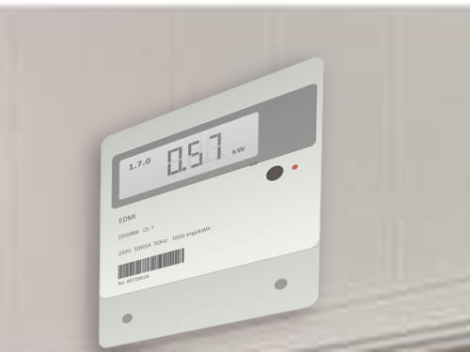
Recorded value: 0.57; kW
